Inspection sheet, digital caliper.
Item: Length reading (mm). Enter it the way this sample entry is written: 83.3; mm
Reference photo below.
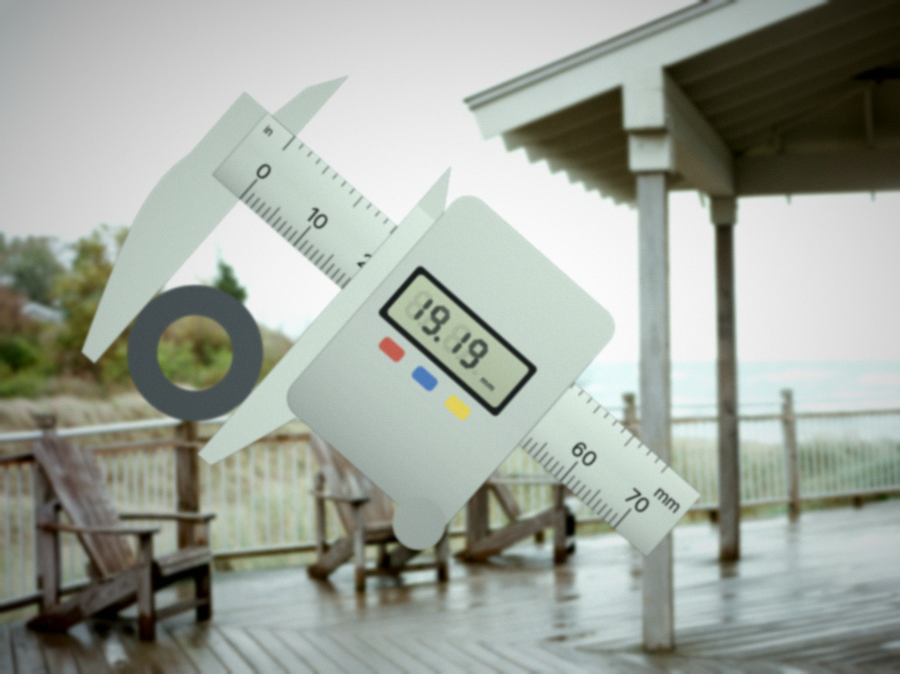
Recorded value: 19.19; mm
